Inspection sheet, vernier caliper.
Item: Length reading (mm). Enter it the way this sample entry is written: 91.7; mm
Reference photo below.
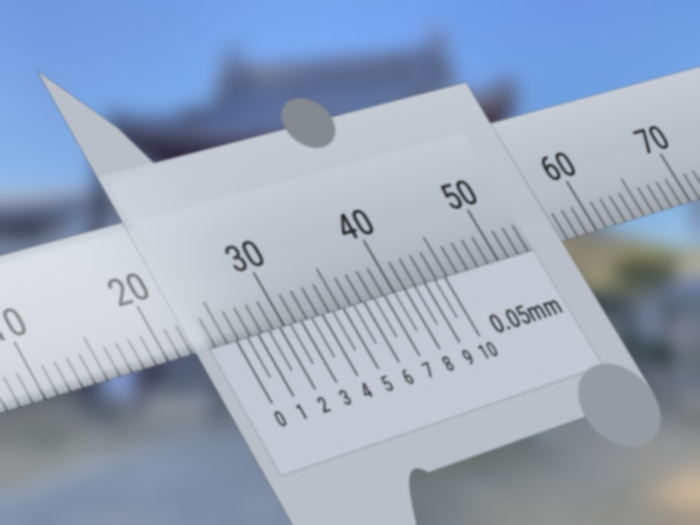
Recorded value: 25.8; mm
